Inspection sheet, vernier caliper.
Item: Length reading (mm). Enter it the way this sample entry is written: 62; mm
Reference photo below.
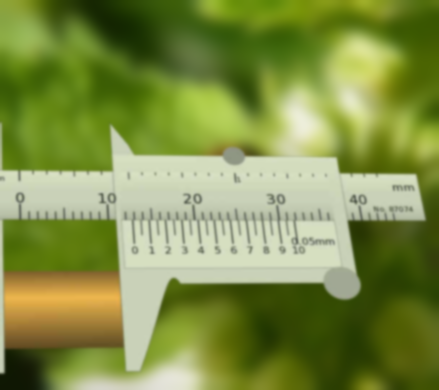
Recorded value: 12.8; mm
